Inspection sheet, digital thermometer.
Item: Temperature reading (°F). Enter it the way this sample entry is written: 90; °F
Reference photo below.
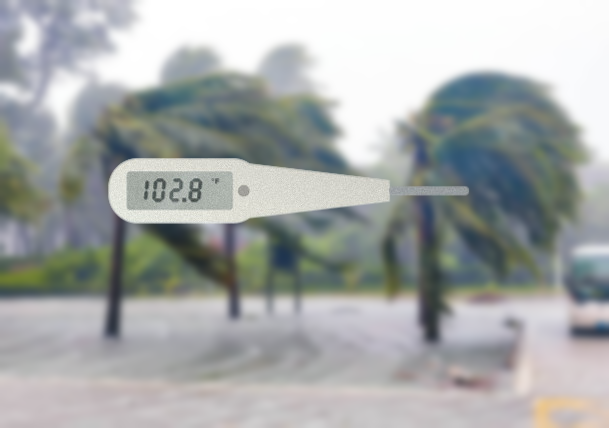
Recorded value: 102.8; °F
